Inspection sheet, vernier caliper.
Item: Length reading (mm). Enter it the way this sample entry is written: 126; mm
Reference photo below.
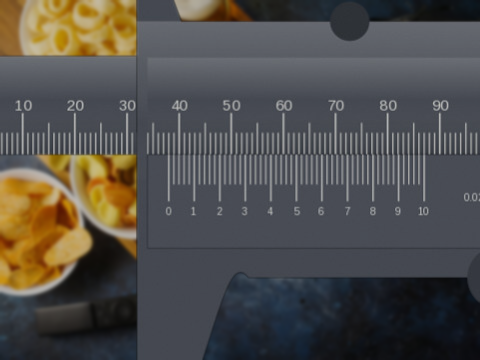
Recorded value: 38.0; mm
